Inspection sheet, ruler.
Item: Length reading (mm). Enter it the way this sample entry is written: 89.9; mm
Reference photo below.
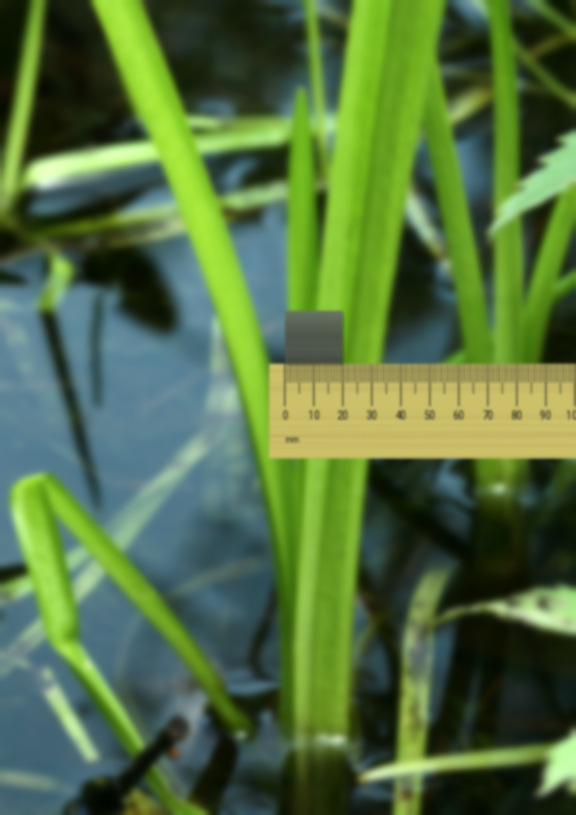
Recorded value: 20; mm
